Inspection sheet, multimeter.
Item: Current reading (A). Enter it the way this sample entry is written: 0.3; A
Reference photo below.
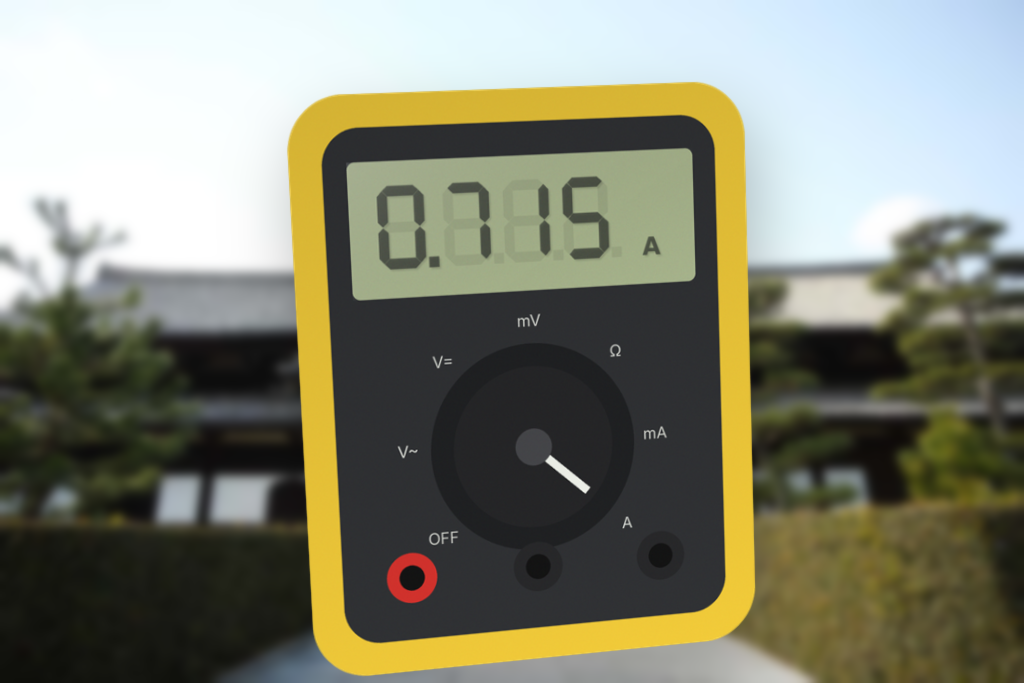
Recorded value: 0.715; A
